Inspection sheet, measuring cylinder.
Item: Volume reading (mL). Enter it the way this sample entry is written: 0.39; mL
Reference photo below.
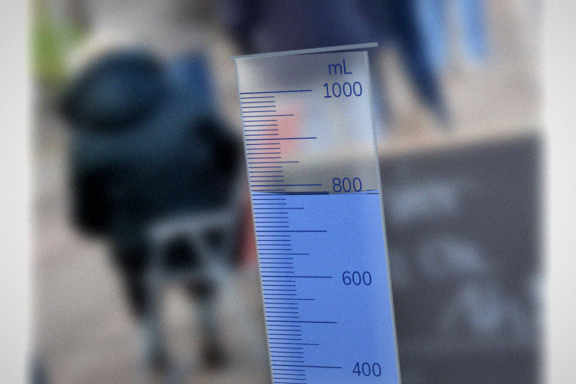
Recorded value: 780; mL
